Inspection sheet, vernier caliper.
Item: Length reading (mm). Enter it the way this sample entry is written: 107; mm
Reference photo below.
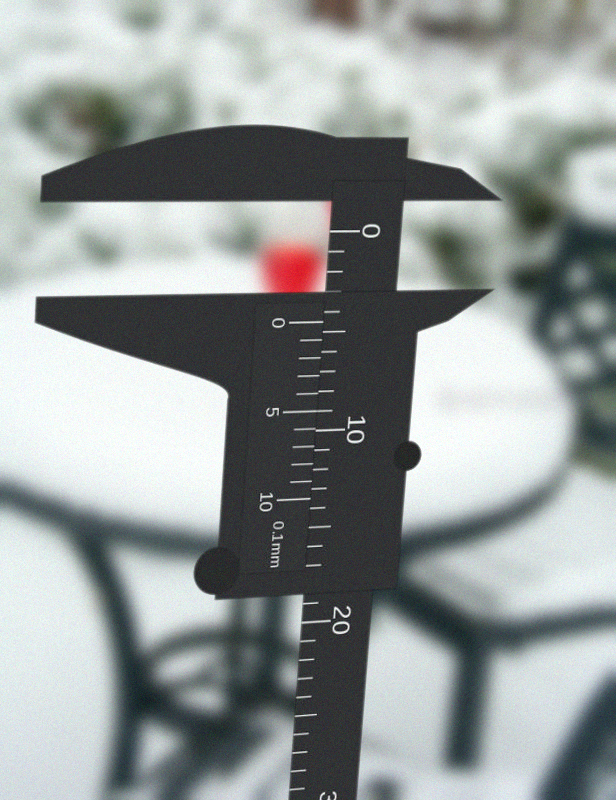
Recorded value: 4.5; mm
